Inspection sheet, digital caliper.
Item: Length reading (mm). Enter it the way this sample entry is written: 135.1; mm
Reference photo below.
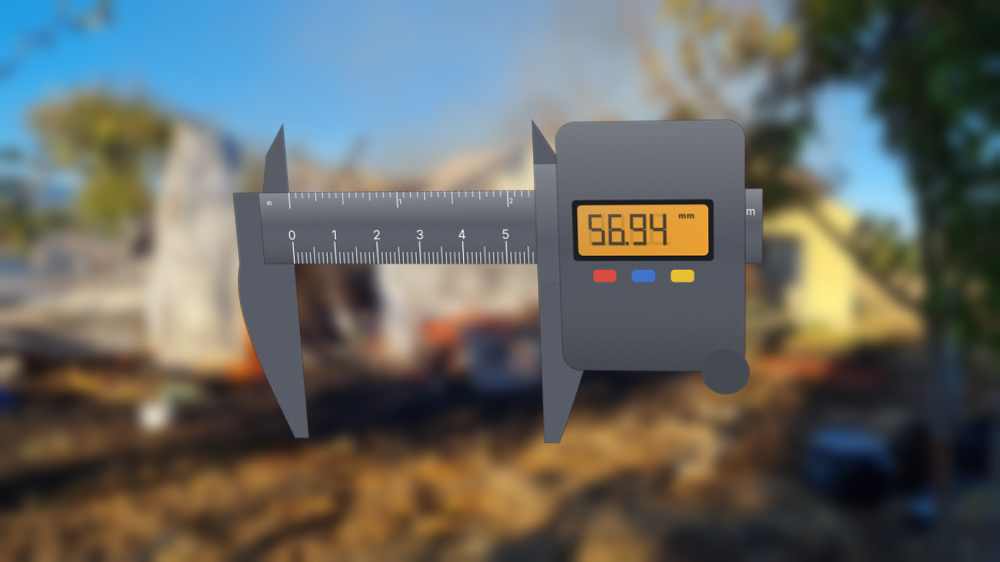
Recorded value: 56.94; mm
